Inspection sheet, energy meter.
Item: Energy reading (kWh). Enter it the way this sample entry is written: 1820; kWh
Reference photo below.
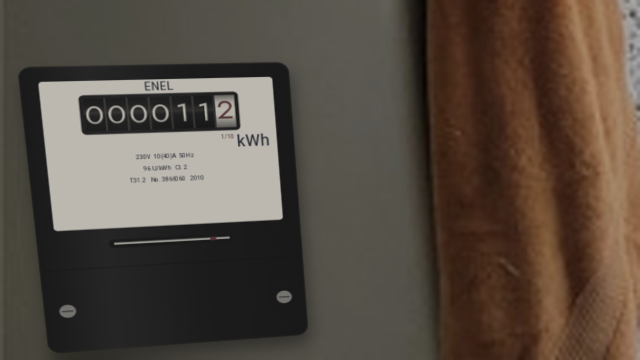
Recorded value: 11.2; kWh
